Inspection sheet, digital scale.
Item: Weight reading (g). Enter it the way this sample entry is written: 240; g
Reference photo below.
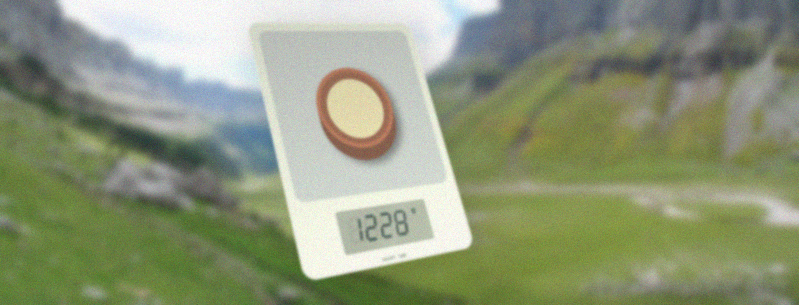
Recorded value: 1228; g
